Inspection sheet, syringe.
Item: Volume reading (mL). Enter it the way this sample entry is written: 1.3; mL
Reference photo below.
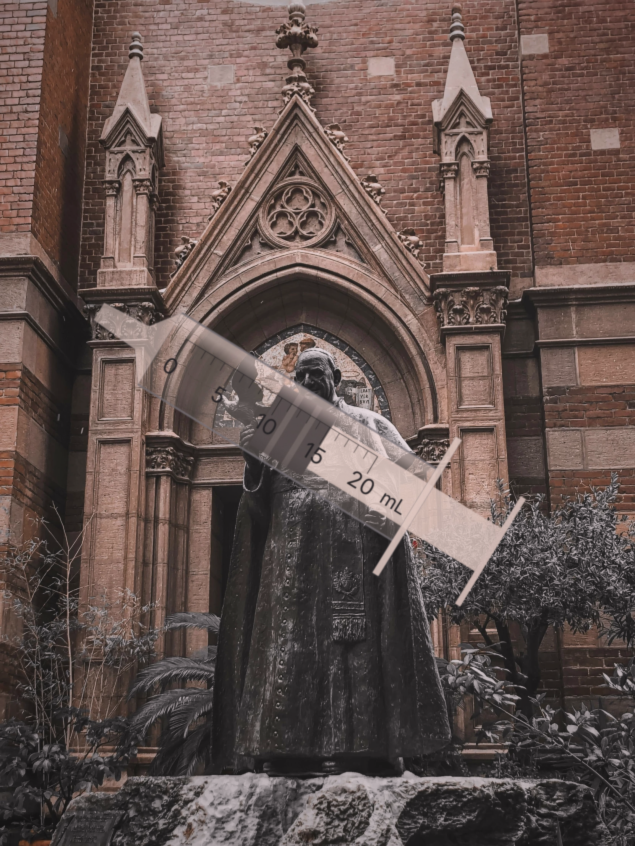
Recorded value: 9.5; mL
